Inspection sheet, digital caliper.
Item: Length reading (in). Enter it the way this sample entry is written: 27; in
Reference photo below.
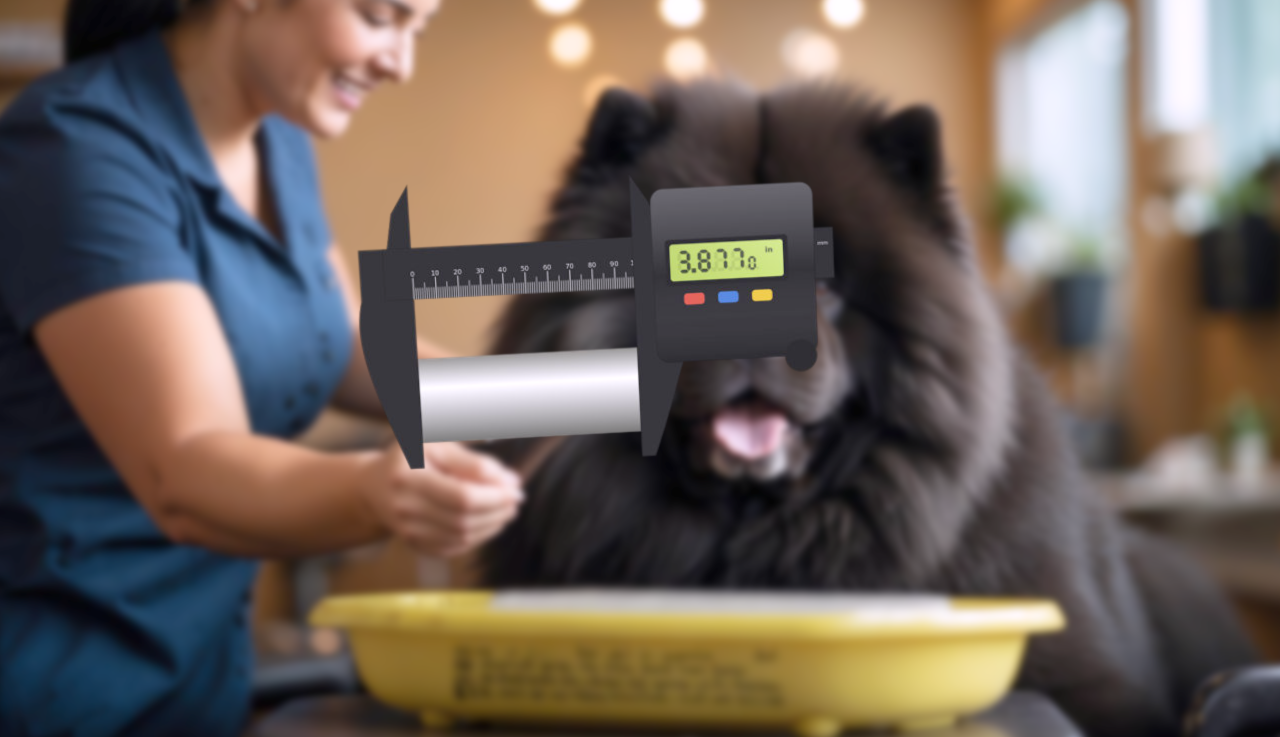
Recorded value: 3.8770; in
